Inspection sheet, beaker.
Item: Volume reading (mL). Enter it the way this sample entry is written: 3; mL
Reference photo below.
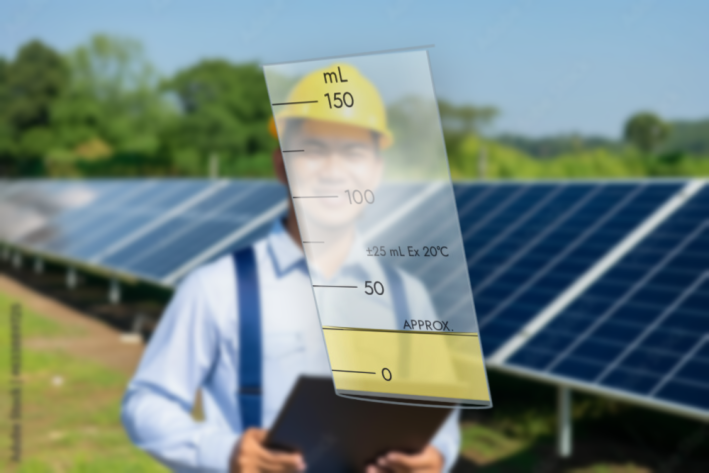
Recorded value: 25; mL
